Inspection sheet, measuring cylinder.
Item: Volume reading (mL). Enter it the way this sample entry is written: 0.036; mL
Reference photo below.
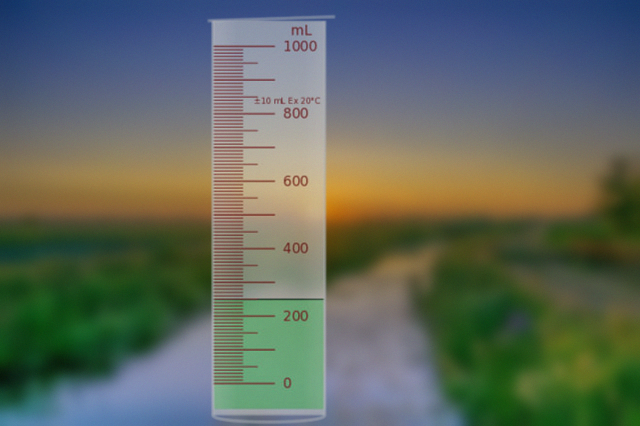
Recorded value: 250; mL
